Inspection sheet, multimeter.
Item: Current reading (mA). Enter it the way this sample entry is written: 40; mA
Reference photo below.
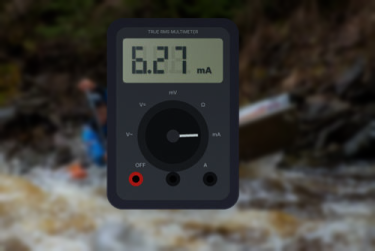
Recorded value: 6.27; mA
